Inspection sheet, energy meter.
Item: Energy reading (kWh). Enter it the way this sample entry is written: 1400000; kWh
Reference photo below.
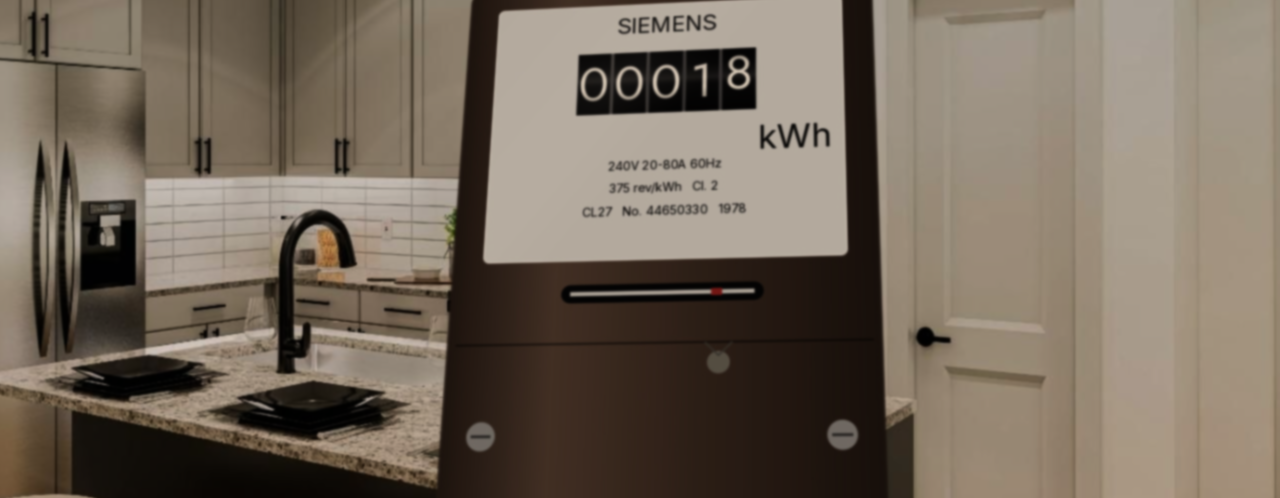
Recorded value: 18; kWh
